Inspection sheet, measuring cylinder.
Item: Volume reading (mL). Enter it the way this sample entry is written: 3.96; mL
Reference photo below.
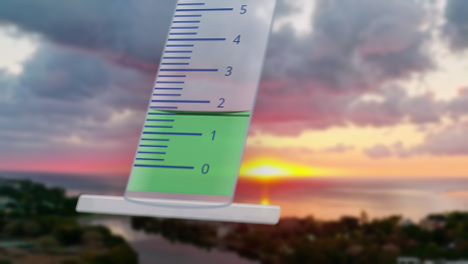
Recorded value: 1.6; mL
